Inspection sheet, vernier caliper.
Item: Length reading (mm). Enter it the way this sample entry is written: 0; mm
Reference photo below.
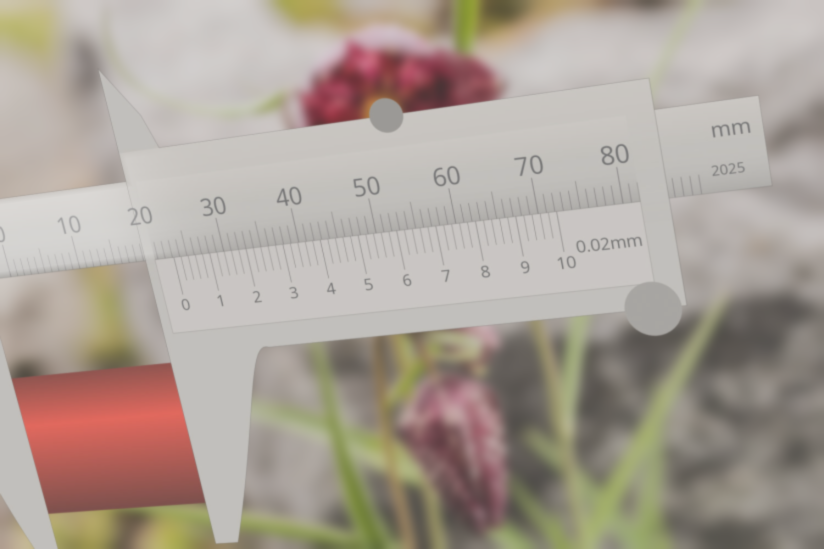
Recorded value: 23.2; mm
